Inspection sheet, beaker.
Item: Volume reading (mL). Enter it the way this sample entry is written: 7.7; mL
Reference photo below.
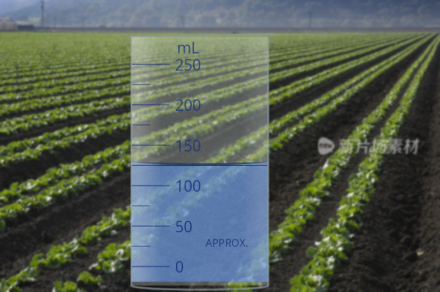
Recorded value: 125; mL
